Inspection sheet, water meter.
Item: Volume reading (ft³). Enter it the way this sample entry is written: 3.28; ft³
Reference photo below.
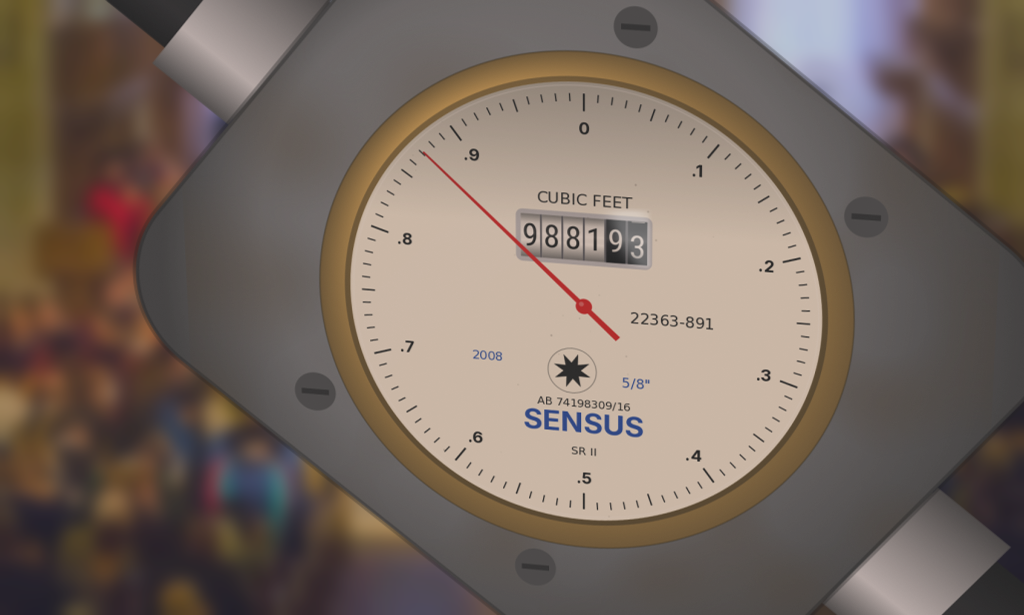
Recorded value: 988192.87; ft³
